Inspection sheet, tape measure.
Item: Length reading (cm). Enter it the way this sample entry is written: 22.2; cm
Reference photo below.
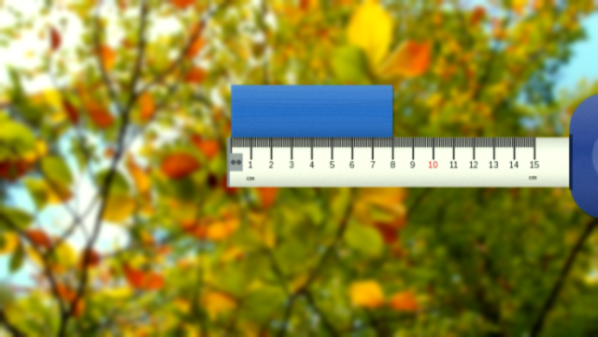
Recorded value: 8; cm
